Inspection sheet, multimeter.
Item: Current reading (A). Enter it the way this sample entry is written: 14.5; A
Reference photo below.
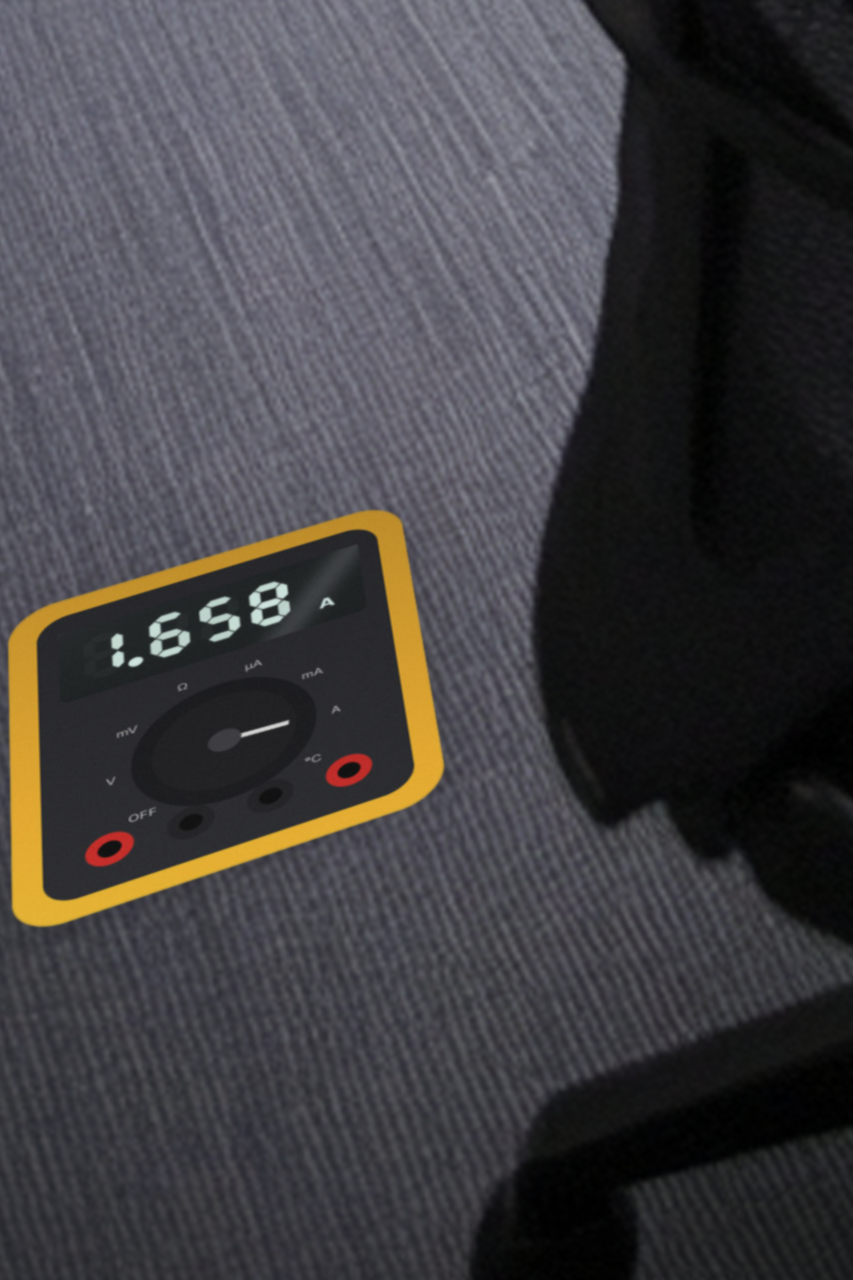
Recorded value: 1.658; A
